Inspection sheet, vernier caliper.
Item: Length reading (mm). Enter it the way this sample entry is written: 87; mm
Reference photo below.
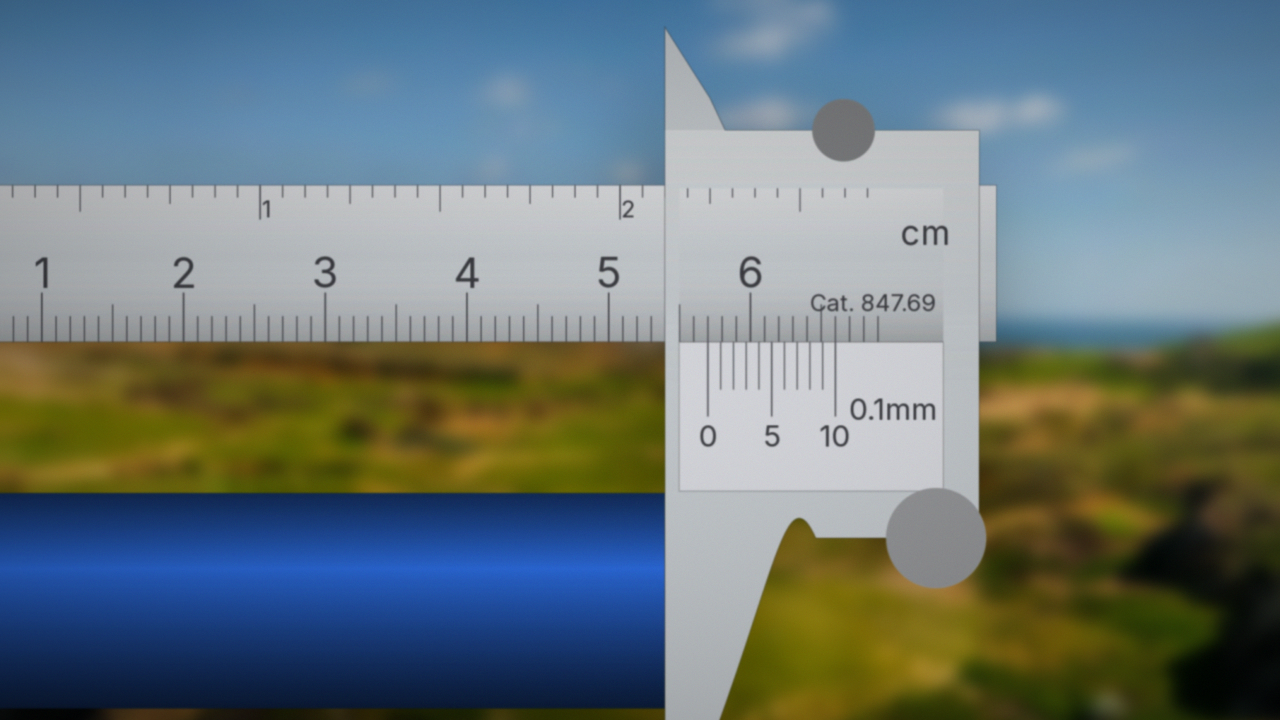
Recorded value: 57.0; mm
